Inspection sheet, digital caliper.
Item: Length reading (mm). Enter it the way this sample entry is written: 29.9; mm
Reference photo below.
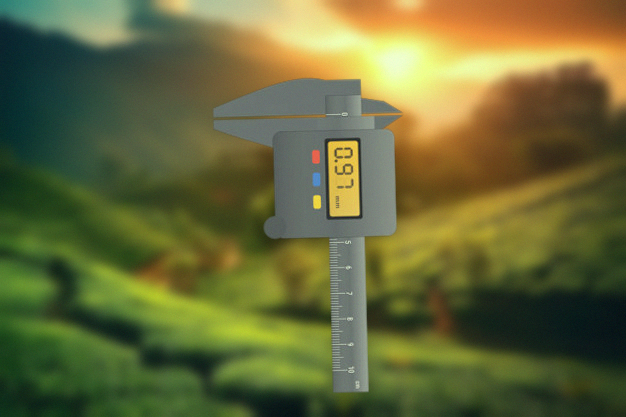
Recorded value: 0.97; mm
